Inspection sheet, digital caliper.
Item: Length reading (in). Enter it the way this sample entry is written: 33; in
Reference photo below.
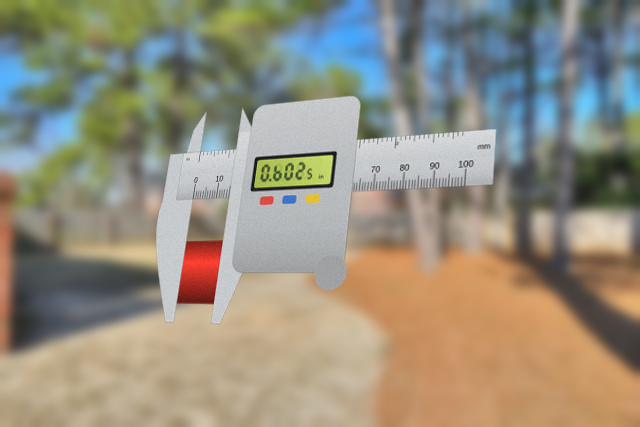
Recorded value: 0.6025; in
